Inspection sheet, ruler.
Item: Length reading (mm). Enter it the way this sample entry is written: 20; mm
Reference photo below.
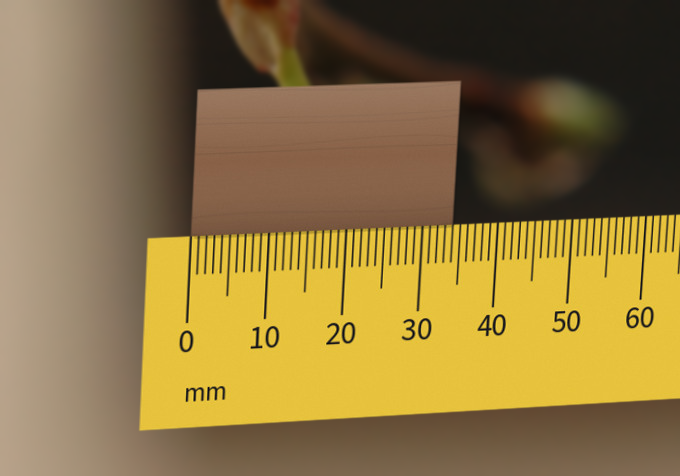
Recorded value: 34; mm
